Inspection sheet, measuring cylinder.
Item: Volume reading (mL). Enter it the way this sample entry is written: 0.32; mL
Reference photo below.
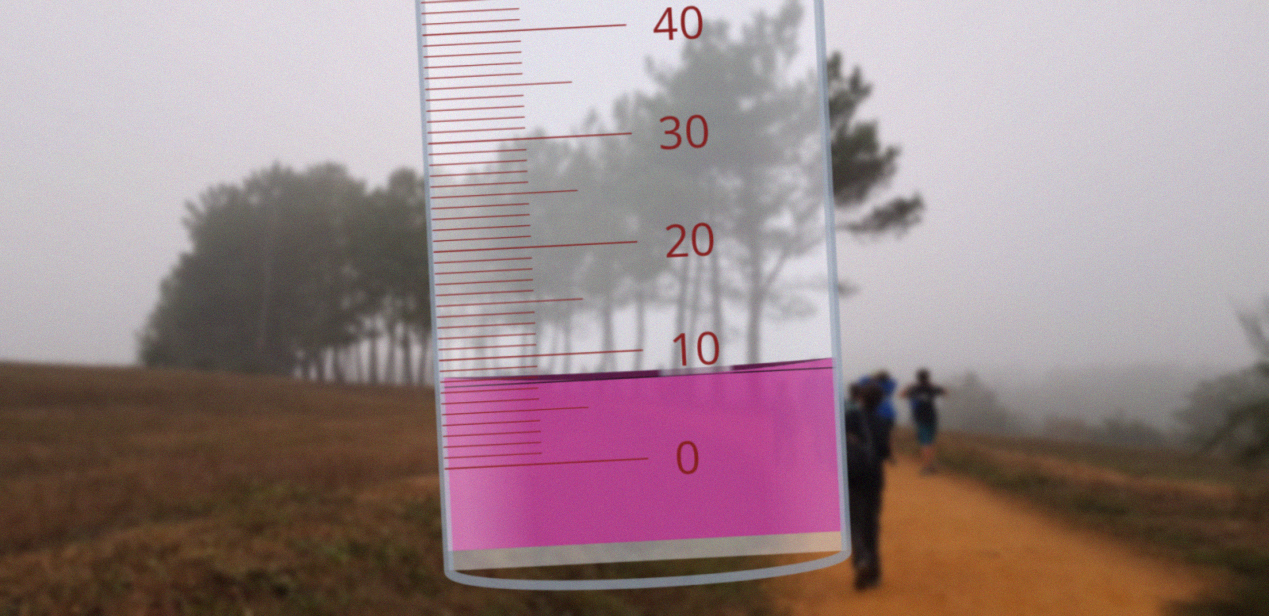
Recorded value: 7.5; mL
